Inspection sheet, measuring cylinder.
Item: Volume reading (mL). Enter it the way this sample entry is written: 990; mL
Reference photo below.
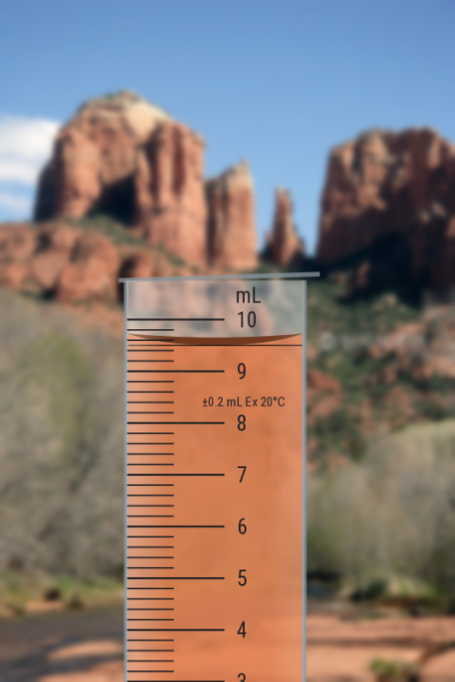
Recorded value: 9.5; mL
